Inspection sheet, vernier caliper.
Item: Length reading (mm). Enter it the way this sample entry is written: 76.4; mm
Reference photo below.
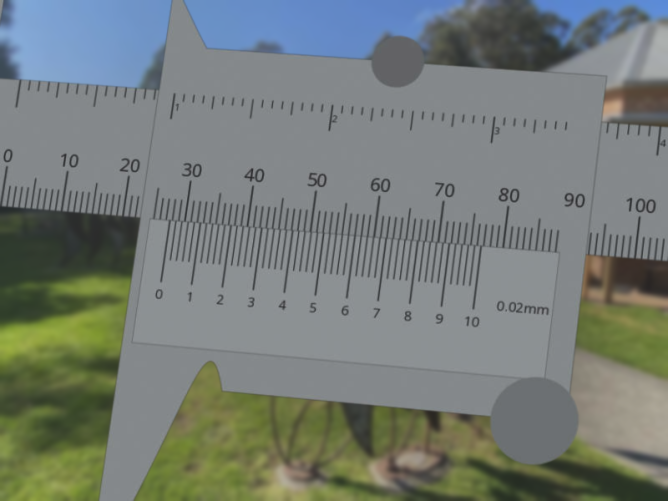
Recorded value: 27.6; mm
